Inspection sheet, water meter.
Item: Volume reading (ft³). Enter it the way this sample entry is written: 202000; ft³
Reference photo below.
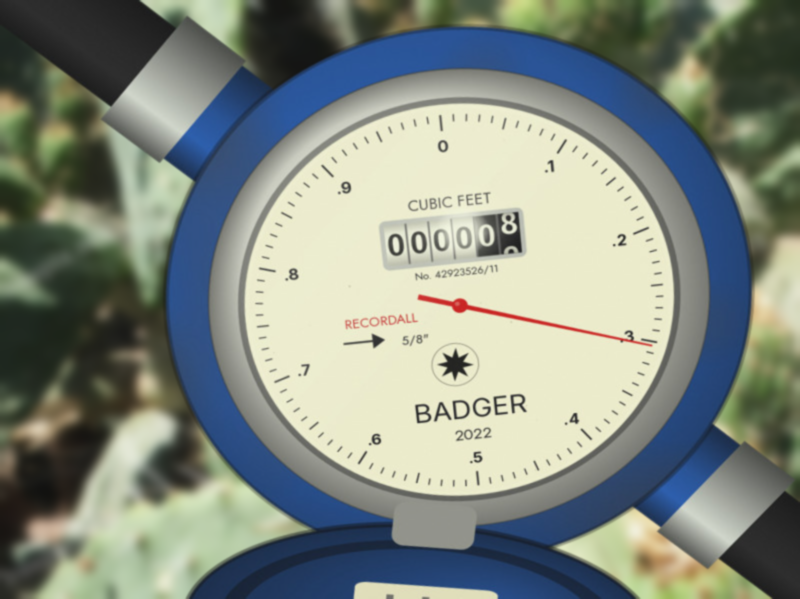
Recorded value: 8.30; ft³
